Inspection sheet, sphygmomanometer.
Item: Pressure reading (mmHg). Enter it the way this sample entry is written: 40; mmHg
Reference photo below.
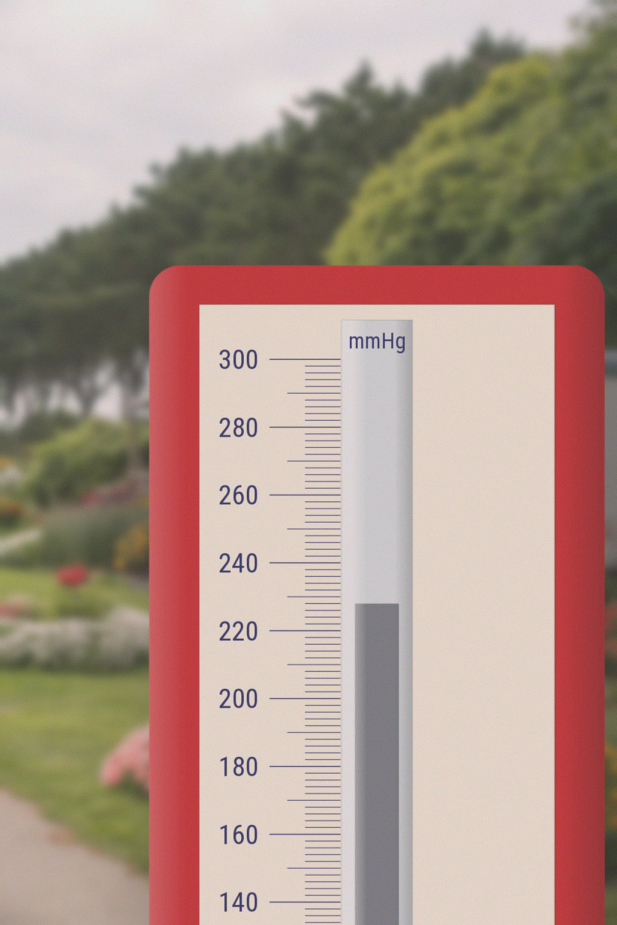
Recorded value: 228; mmHg
